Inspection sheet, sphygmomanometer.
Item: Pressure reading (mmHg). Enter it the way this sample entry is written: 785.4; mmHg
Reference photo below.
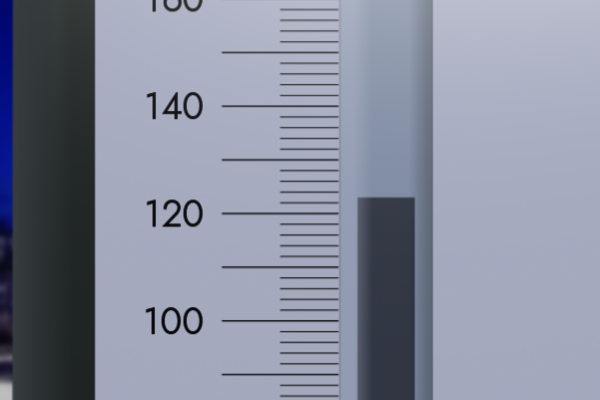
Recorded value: 123; mmHg
